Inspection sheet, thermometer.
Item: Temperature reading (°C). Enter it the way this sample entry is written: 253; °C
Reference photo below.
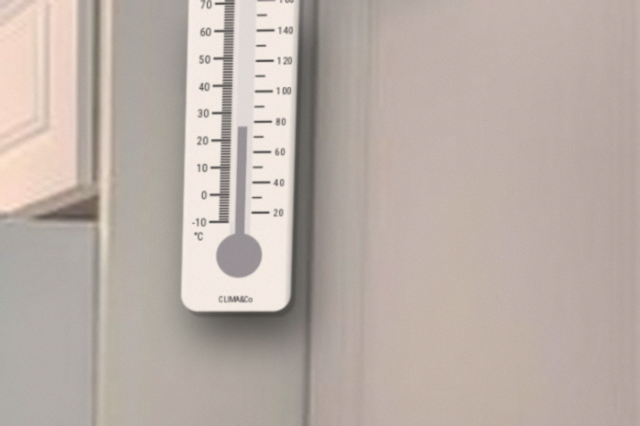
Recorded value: 25; °C
